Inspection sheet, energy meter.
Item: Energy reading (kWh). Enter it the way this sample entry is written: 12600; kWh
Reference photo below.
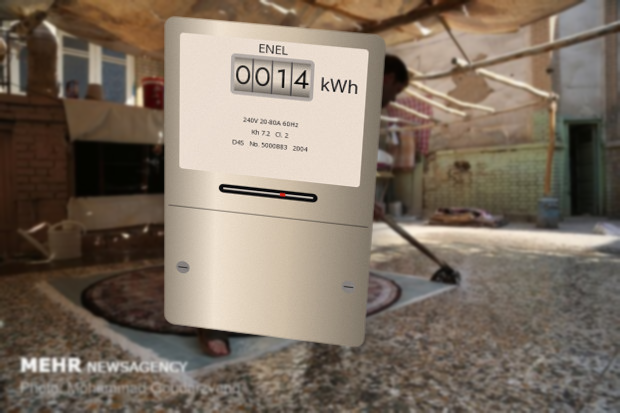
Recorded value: 14; kWh
